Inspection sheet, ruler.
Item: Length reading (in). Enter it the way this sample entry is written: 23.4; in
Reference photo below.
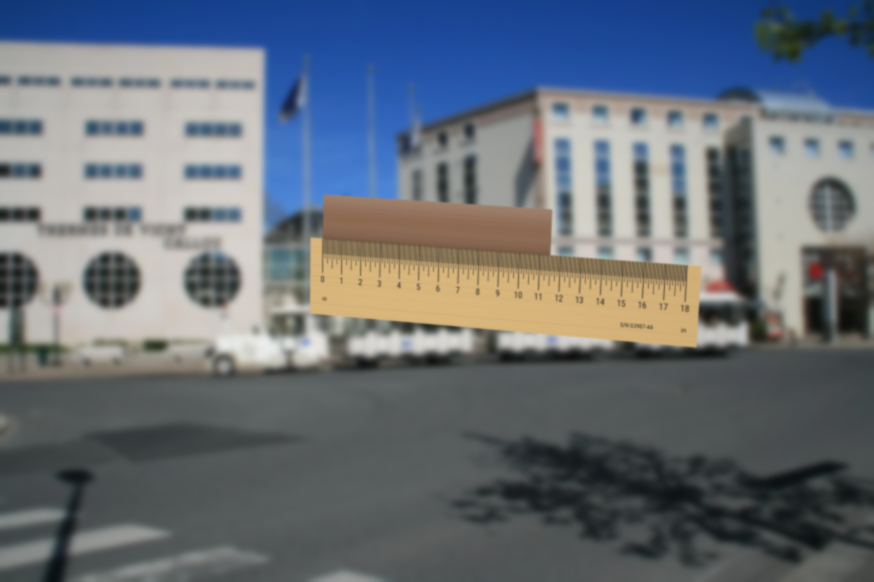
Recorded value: 11.5; in
